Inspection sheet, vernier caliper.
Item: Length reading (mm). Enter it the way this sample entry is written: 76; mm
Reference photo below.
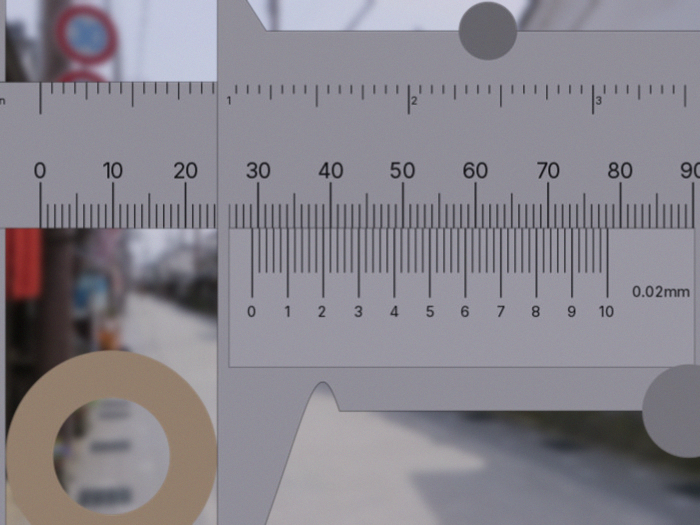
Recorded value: 29.2; mm
